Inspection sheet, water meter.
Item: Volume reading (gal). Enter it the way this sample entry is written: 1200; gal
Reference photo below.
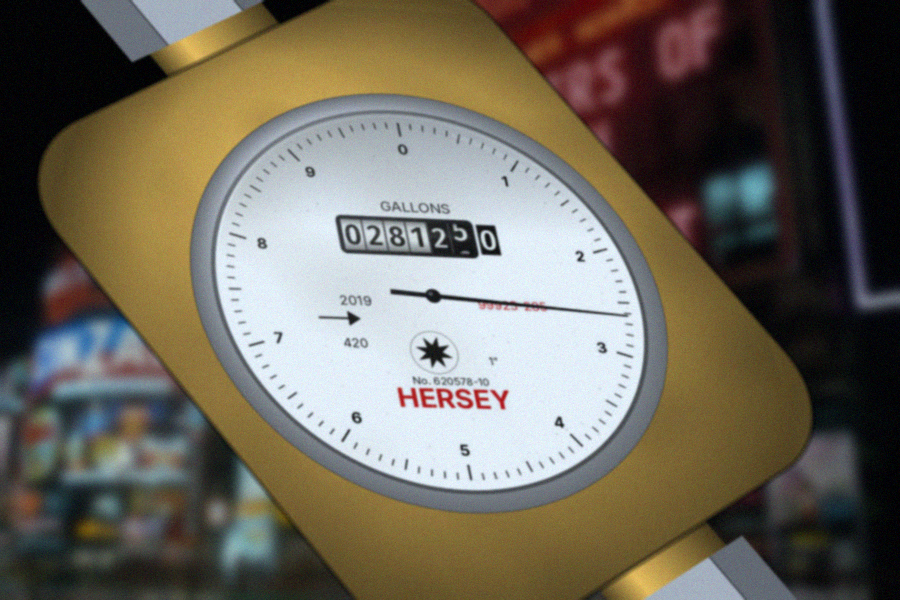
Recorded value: 281252.6; gal
